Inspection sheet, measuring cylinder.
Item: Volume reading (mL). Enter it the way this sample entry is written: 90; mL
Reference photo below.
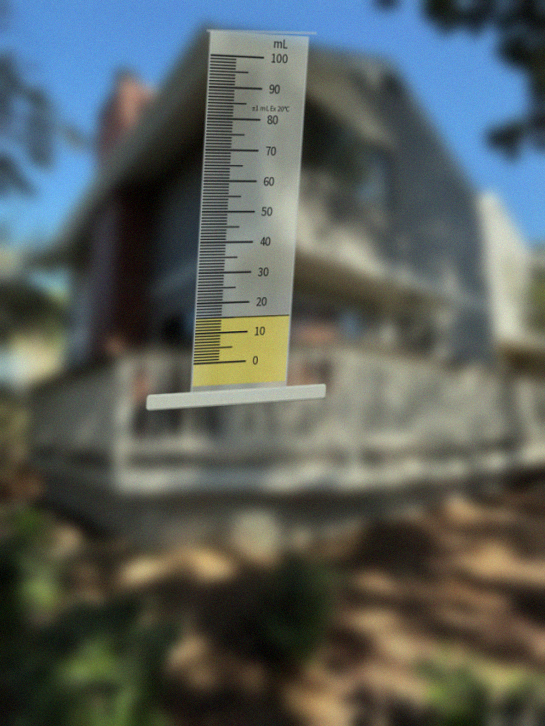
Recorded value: 15; mL
